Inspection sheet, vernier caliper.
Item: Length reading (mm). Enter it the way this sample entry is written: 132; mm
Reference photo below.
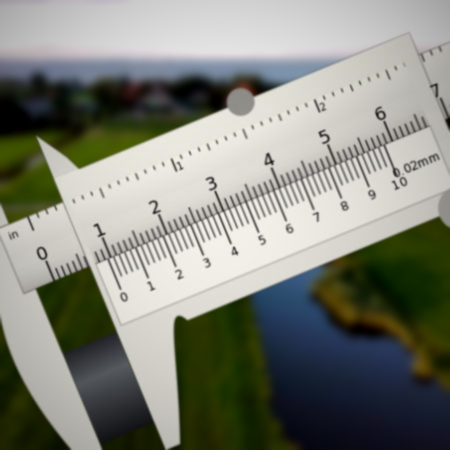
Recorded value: 9.5; mm
